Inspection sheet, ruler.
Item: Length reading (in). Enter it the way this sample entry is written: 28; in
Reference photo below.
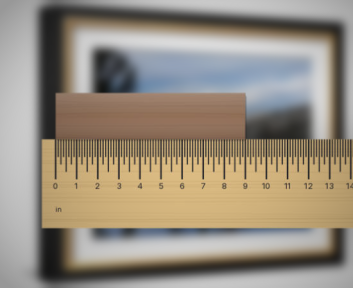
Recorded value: 9; in
